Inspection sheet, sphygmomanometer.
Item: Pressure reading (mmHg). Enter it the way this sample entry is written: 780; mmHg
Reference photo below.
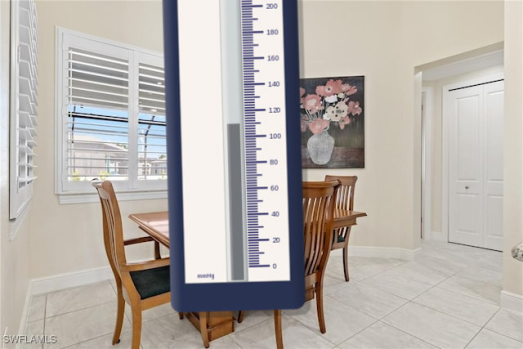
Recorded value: 110; mmHg
